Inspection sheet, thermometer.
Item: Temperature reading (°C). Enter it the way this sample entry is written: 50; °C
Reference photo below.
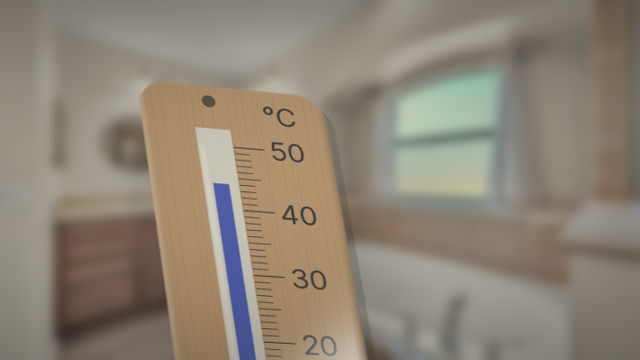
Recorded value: 44; °C
